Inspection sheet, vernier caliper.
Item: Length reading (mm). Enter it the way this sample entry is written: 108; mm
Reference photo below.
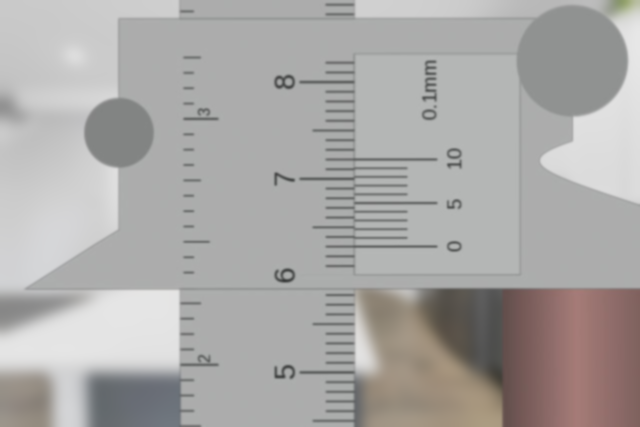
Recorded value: 63.0; mm
